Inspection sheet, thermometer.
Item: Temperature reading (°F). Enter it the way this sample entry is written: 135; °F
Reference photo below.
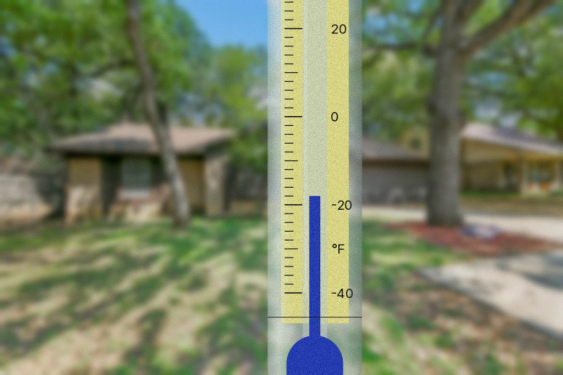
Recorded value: -18; °F
